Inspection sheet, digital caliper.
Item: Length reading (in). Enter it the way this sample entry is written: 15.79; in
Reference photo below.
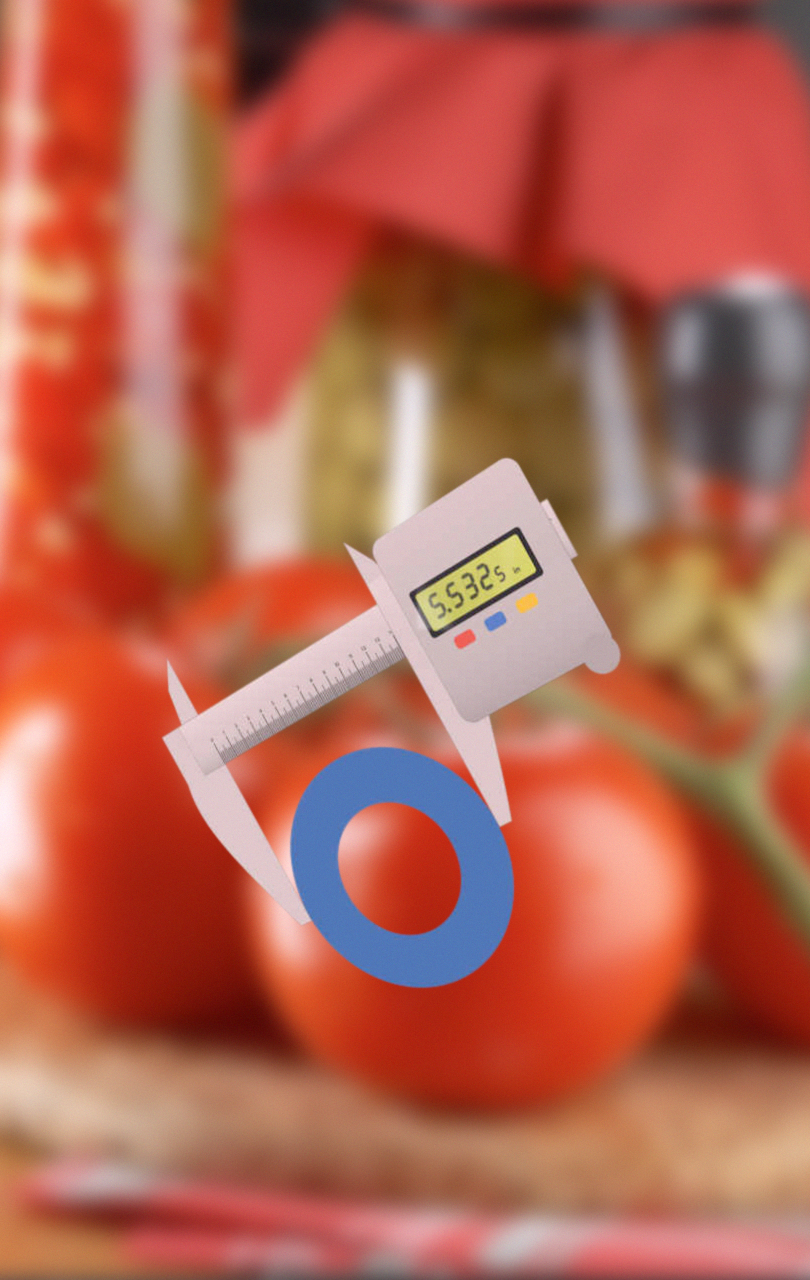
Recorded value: 5.5325; in
